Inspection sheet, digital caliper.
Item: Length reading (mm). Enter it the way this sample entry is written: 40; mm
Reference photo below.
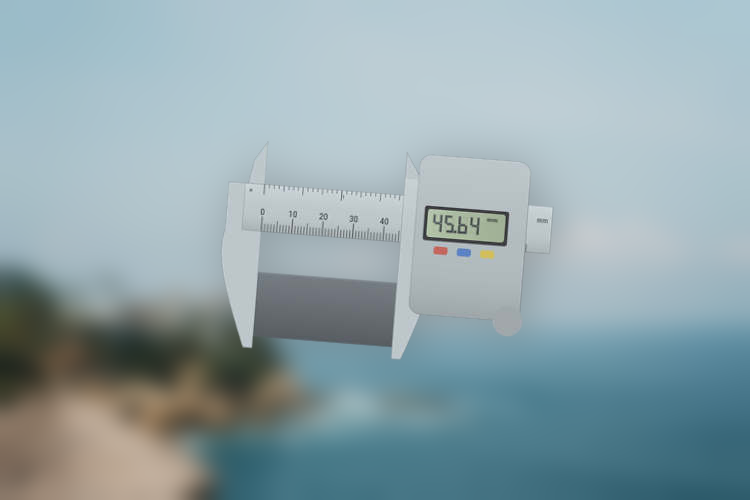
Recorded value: 45.64; mm
